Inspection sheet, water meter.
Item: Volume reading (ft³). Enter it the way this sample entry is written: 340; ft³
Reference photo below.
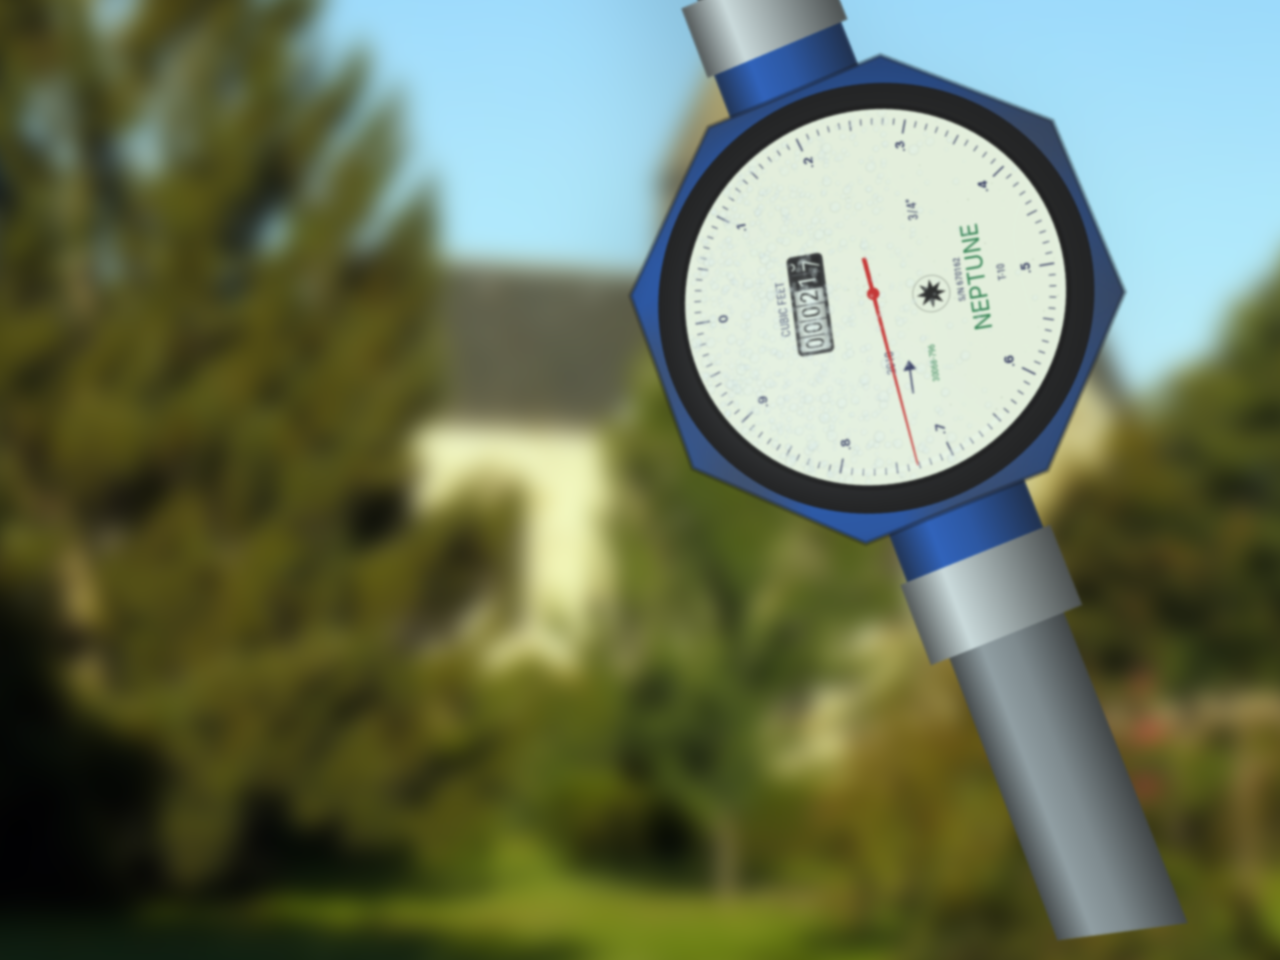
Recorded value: 216.73; ft³
